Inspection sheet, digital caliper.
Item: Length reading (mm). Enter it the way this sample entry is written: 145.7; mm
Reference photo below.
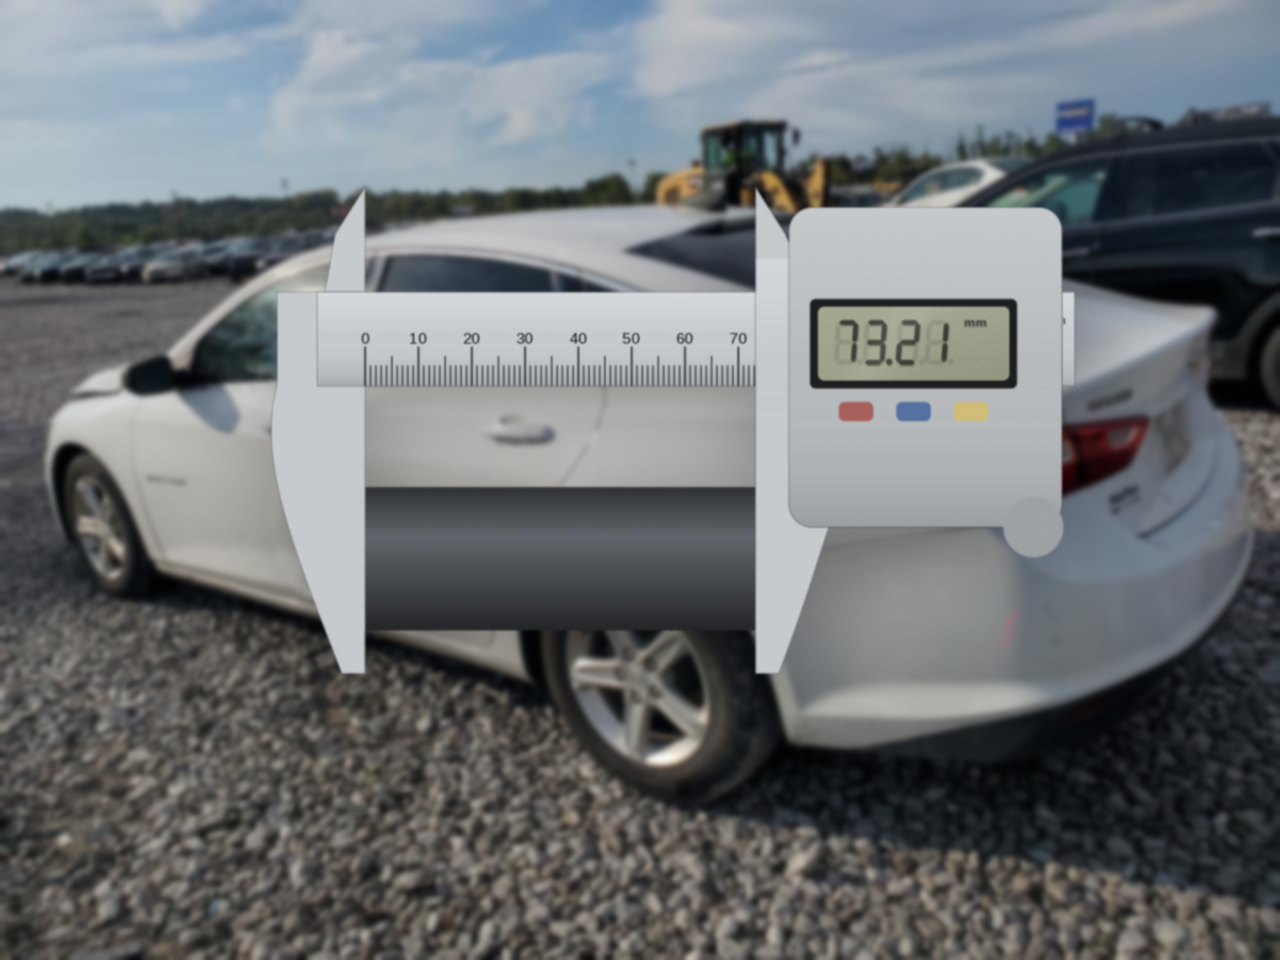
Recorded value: 73.21; mm
